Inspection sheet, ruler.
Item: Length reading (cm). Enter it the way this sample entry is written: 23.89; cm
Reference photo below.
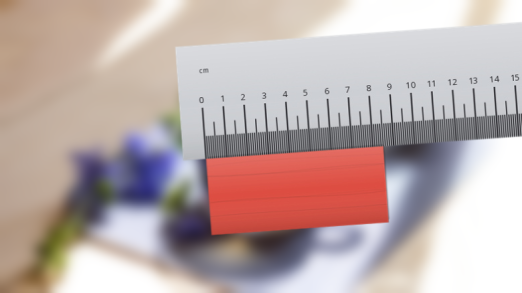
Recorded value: 8.5; cm
